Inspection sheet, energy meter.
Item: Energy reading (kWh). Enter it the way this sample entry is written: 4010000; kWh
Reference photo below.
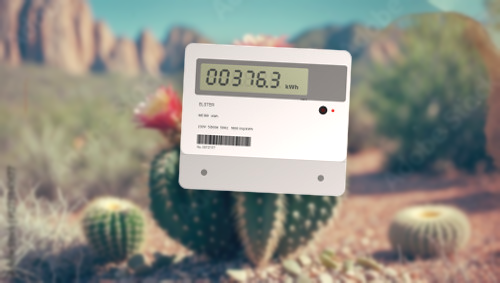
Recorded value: 376.3; kWh
